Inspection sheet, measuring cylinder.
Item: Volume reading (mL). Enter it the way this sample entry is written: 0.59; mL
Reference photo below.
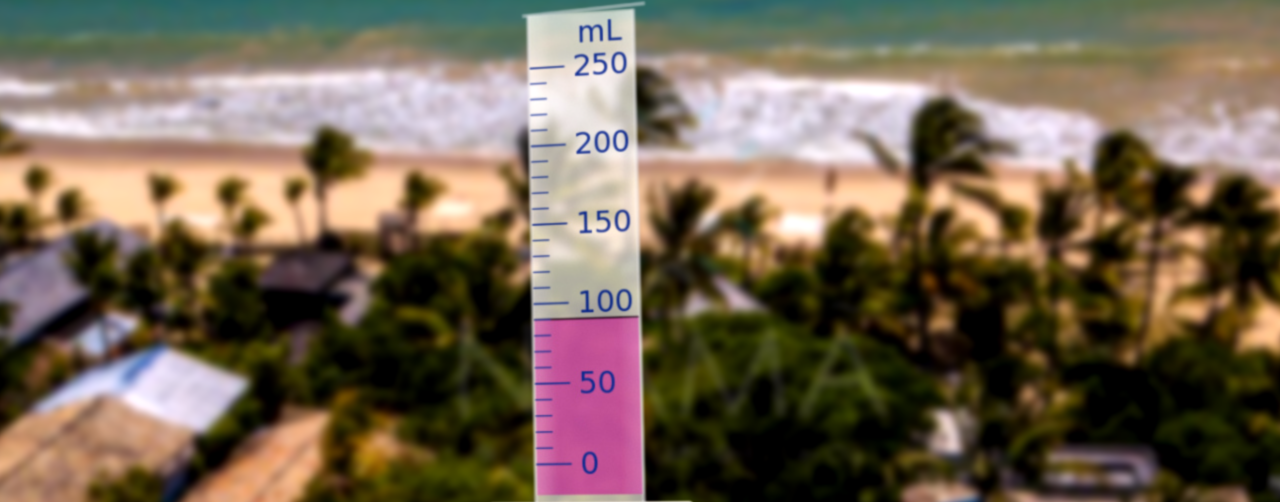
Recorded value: 90; mL
